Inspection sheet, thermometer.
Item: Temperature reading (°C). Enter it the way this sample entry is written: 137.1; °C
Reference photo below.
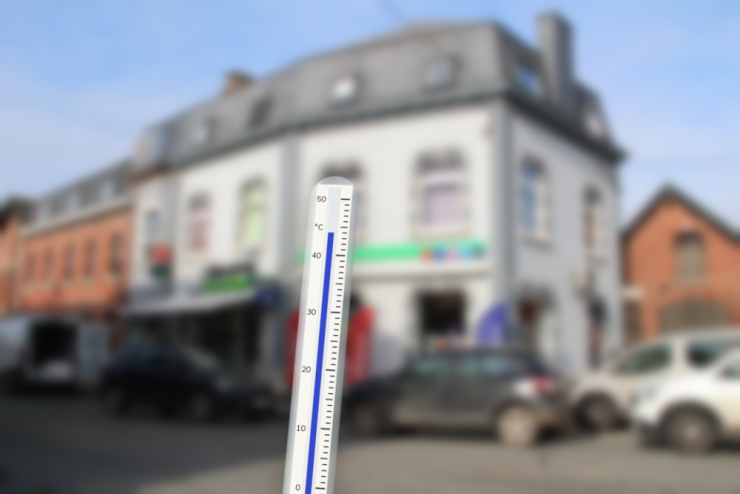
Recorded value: 44; °C
